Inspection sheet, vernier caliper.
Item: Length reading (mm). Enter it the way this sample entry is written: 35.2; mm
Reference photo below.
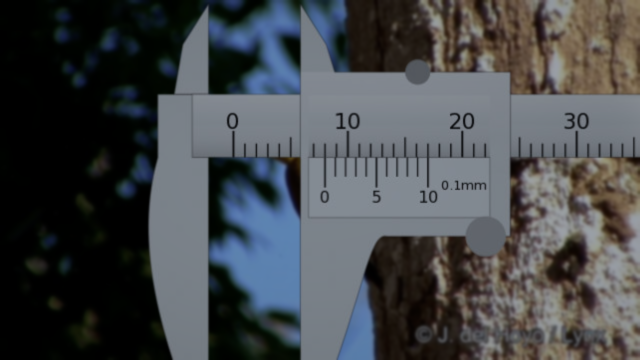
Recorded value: 8.0; mm
